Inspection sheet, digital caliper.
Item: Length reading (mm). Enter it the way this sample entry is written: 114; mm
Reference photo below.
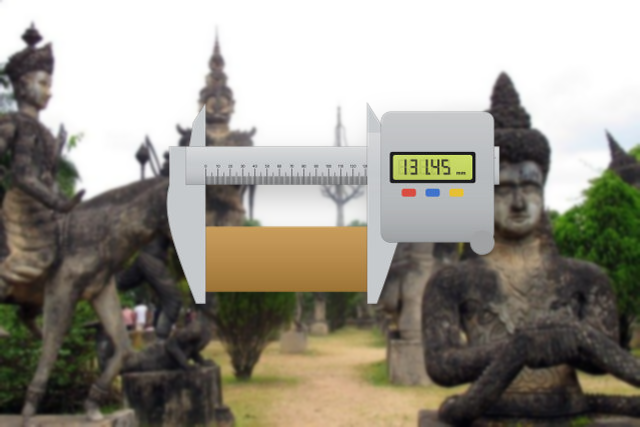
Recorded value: 131.45; mm
